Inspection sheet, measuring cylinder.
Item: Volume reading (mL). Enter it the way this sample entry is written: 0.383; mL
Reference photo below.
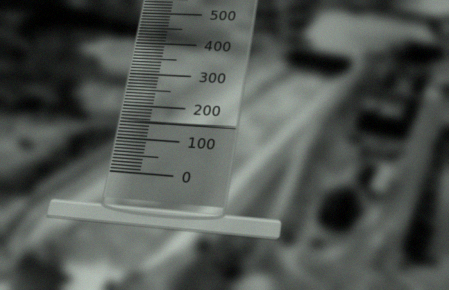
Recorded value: 150; mL
